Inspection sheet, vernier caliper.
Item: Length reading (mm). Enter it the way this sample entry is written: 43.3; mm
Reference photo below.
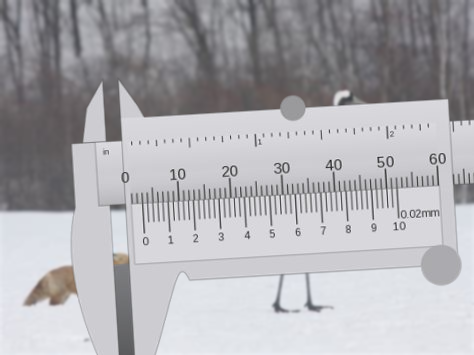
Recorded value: 3.0; mm
